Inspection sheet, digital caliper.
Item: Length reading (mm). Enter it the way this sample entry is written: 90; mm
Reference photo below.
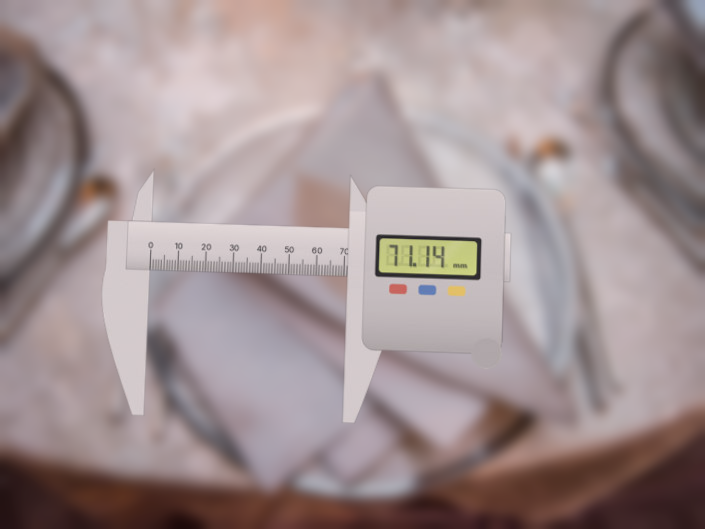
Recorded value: 71.14; mm
